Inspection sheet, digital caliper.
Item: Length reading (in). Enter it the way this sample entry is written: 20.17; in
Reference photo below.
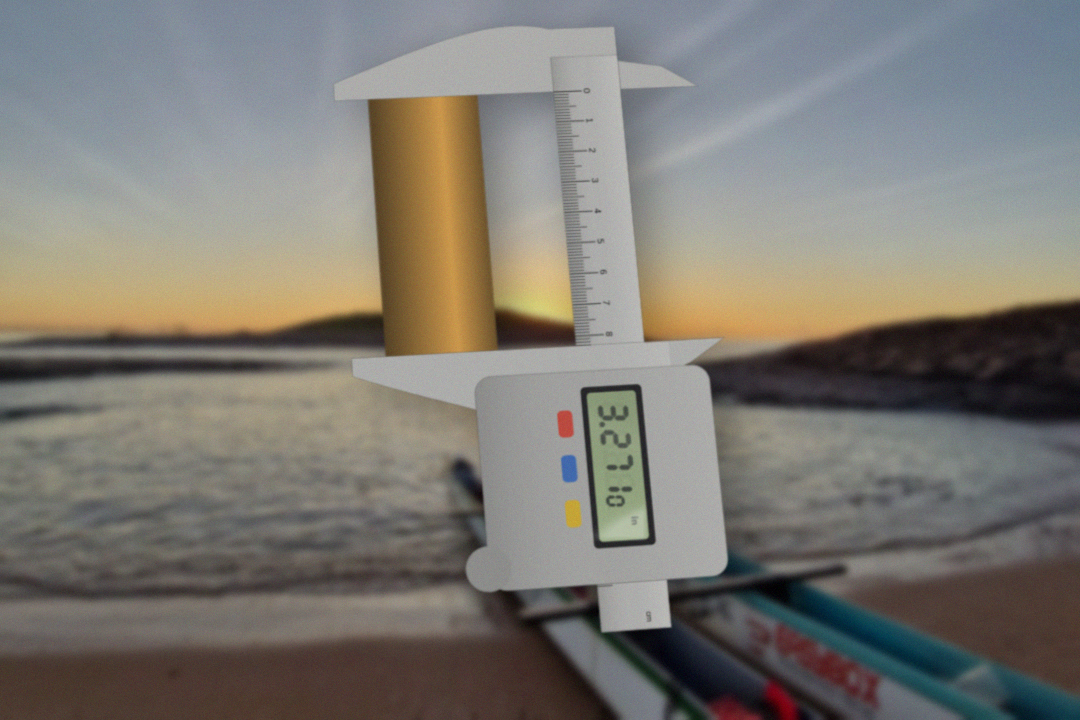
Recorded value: 3.2710; in
